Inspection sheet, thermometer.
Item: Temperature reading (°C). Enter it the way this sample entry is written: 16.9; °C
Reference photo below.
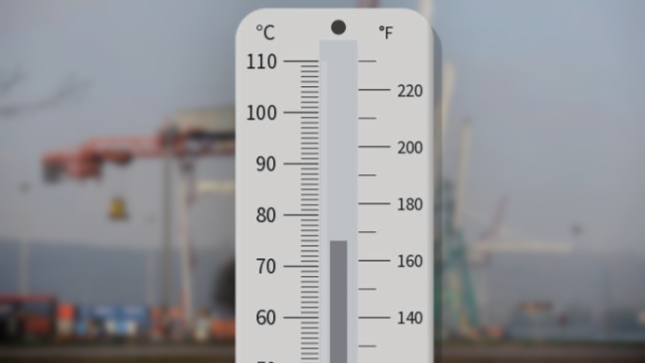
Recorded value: 75; °C
